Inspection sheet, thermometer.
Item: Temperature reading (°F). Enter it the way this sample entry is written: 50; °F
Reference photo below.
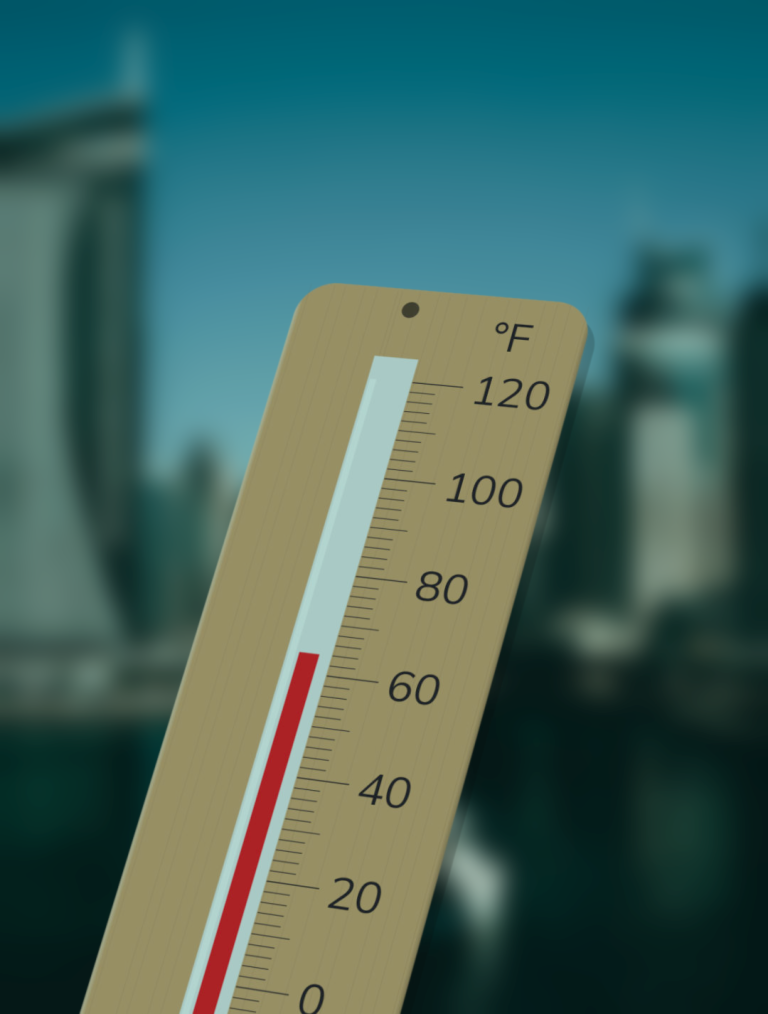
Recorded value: 64; °F
